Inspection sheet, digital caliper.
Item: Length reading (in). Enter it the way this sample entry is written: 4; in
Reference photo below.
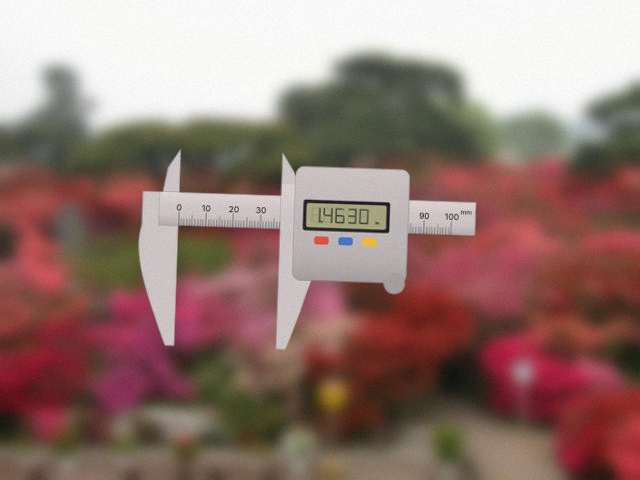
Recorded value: 1.4630; in
